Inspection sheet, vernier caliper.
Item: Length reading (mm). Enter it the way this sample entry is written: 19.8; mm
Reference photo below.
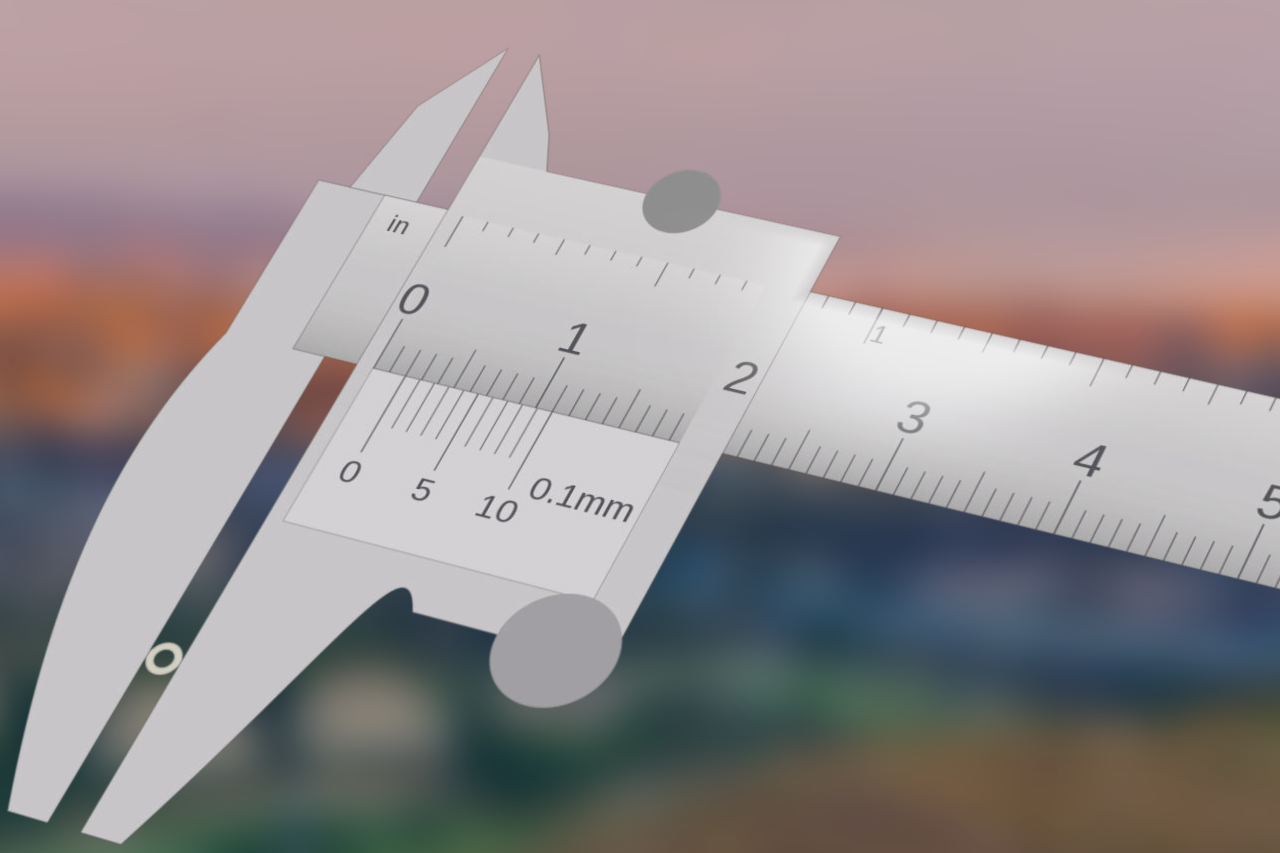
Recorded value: 2.0; mm
